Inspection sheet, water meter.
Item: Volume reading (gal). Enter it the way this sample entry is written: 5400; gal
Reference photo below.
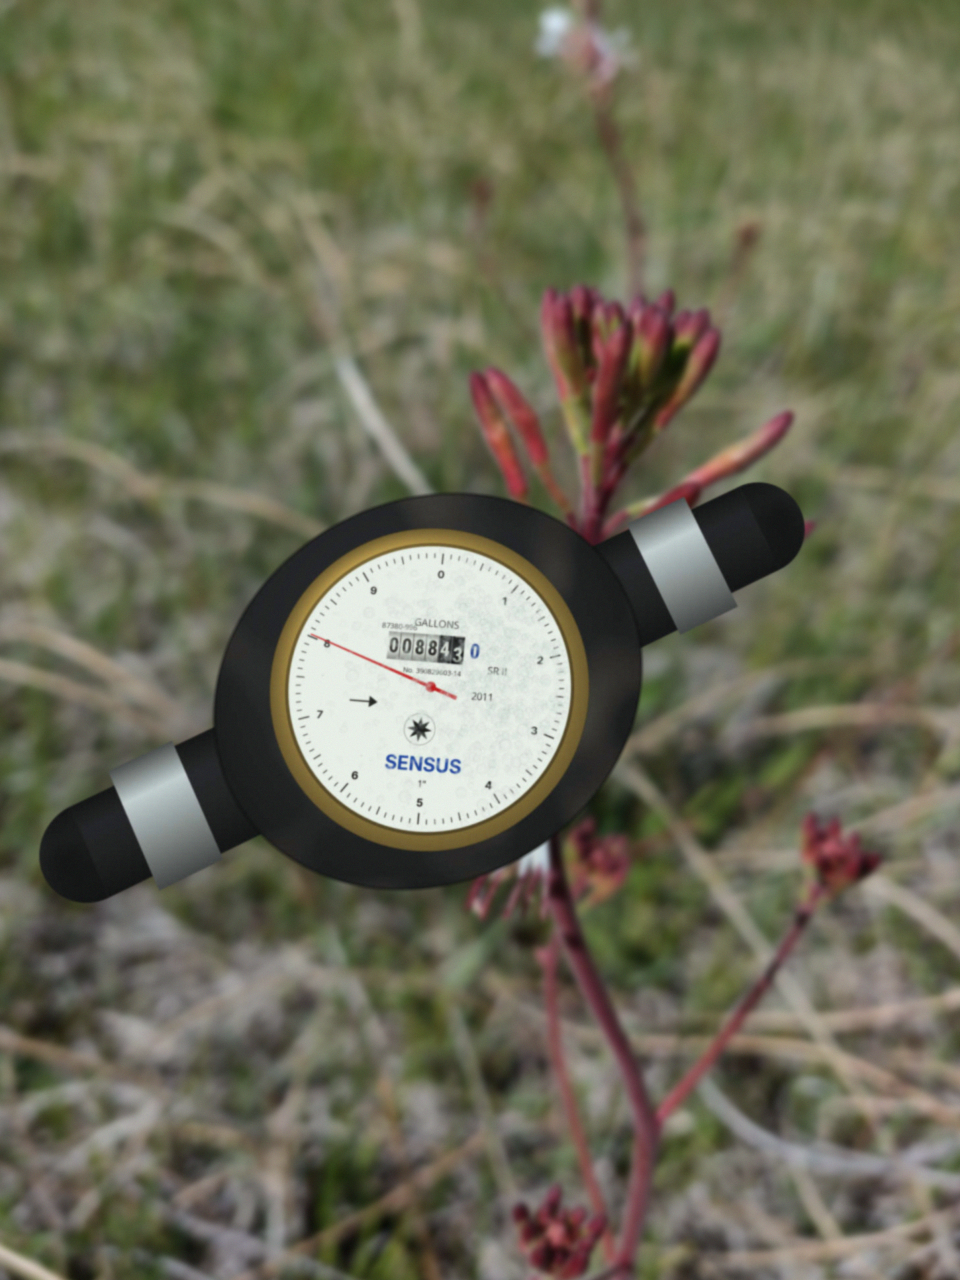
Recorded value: 88428.0; gal
